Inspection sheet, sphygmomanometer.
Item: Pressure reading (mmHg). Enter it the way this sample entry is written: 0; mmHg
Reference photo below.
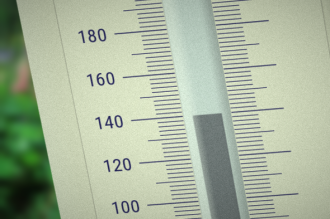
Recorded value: 140; mmHg
